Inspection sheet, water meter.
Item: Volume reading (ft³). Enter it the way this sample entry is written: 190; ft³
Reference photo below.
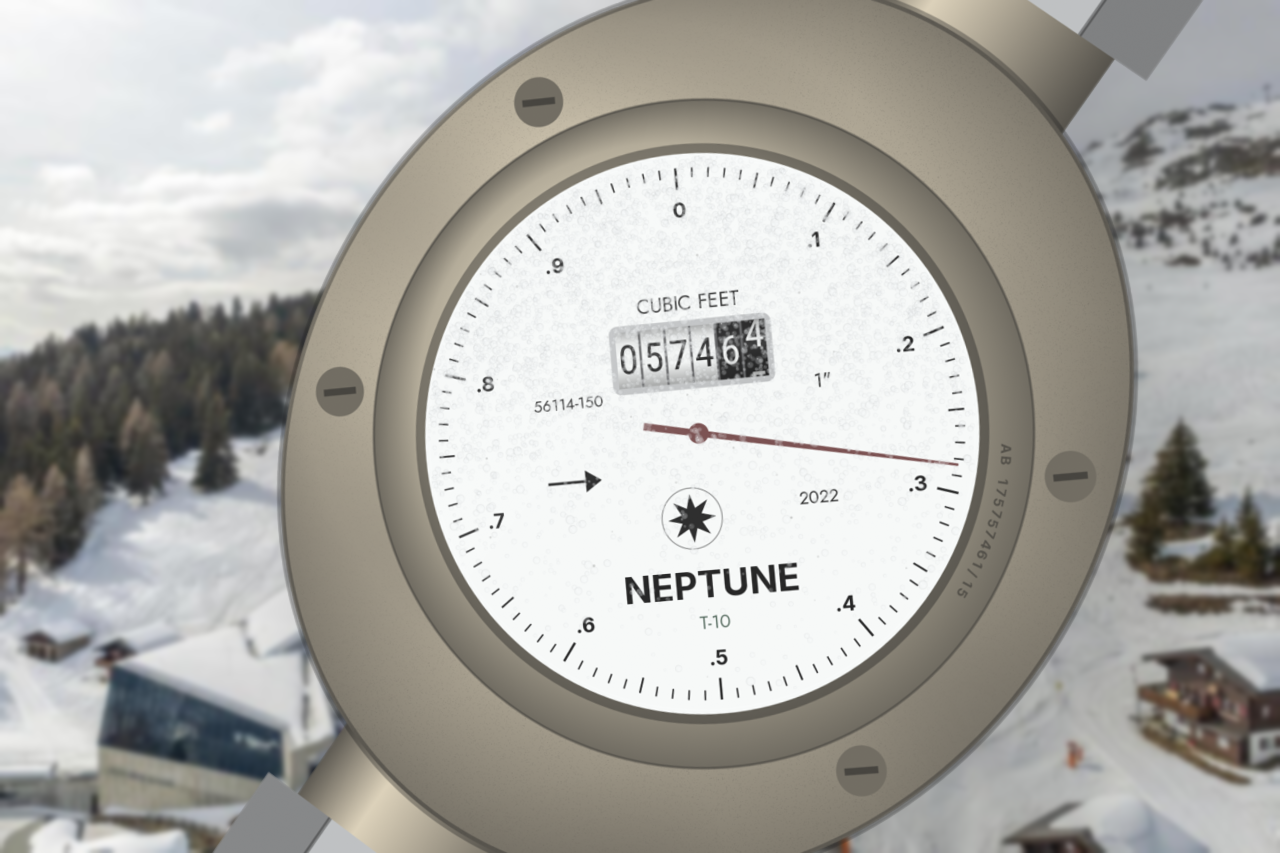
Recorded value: 57464.28; ft³
